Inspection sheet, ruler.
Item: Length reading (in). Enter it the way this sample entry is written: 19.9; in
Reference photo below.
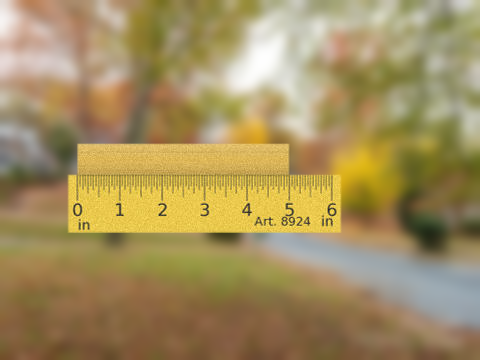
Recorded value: 5; in
